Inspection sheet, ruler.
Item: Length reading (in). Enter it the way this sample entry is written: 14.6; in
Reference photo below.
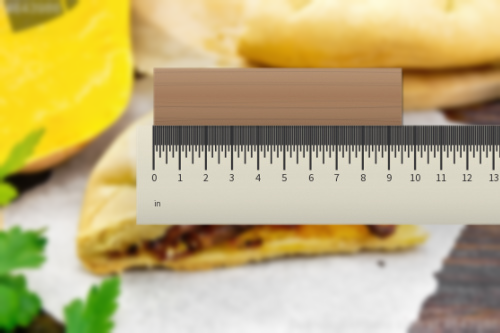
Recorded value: 9.5; in
